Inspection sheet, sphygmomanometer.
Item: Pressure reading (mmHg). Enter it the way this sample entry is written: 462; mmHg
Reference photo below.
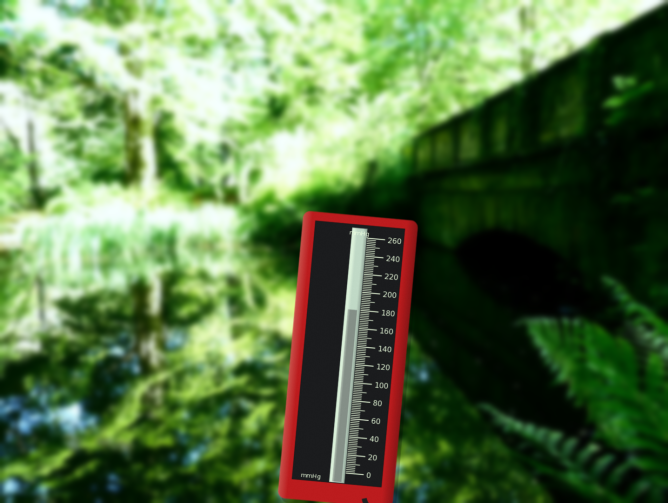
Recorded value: 180; mmHg
